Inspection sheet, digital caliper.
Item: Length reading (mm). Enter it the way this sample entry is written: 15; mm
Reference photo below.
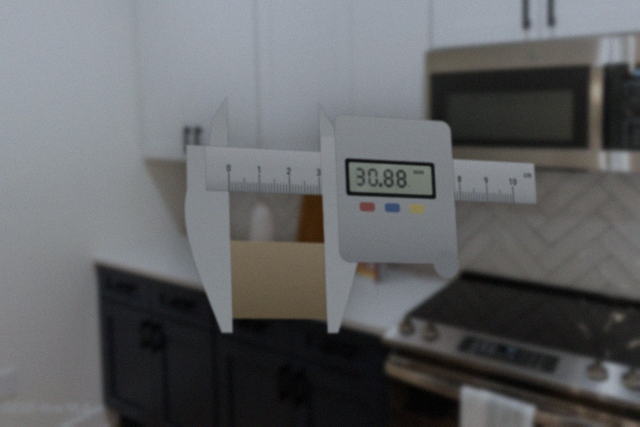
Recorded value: 30.88; mm
